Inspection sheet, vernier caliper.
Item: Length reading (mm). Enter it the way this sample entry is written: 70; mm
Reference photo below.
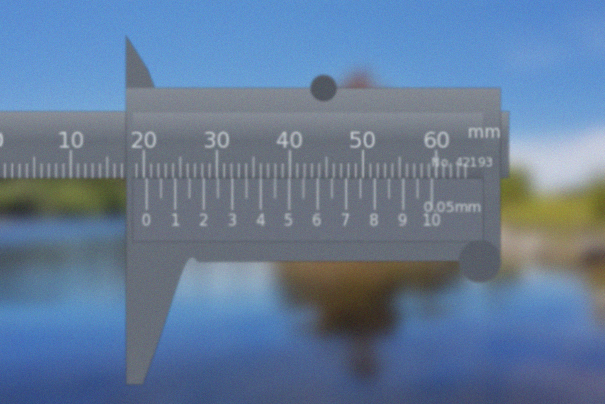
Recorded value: 20.4; mm
